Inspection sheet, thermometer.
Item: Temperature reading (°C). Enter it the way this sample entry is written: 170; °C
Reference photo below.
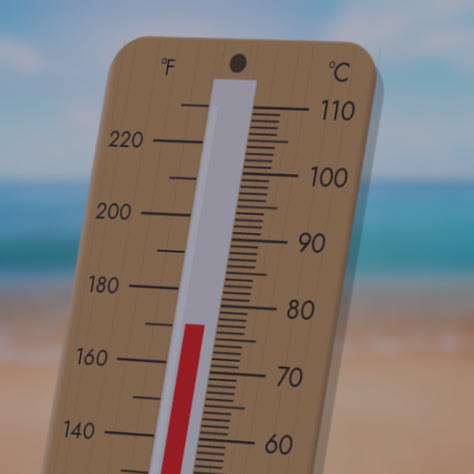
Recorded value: 77; °C
